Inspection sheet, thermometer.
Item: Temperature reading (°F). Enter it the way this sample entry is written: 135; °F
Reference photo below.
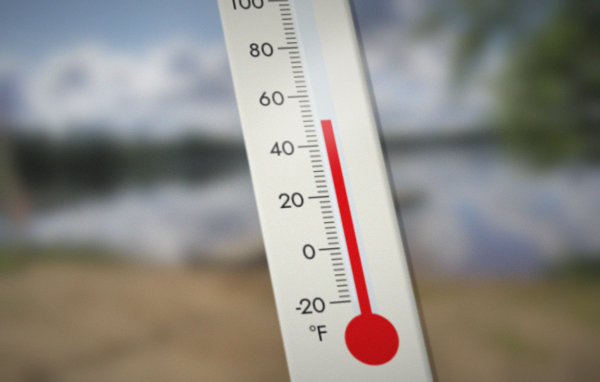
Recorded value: 50; °F
